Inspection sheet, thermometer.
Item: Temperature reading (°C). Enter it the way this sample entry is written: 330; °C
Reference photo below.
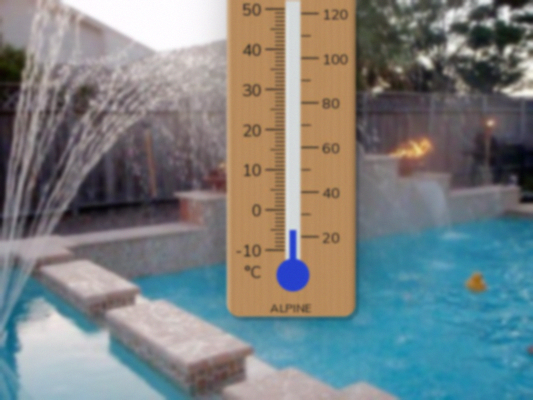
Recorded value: -5; °C
